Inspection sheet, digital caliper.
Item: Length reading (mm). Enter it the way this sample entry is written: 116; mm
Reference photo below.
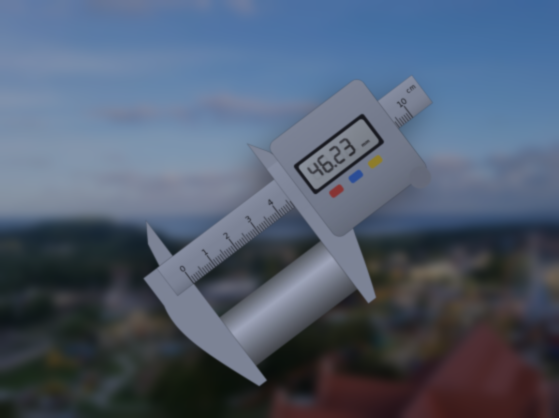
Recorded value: 46.23; mm
